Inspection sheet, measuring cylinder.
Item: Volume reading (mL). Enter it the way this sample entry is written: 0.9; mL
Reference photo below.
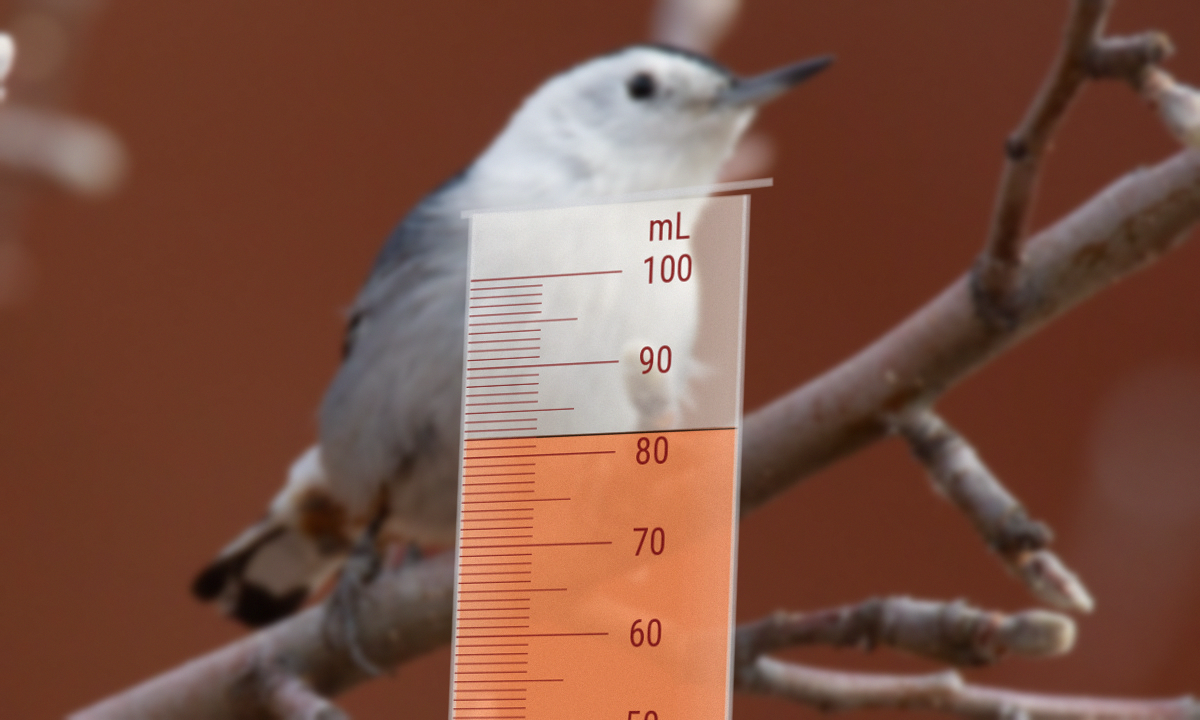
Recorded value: 82; mL
